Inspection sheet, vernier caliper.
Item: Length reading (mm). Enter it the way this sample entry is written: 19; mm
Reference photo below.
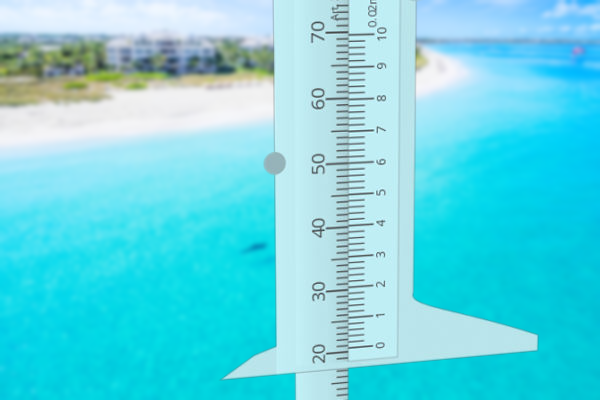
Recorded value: 20.6; mm
